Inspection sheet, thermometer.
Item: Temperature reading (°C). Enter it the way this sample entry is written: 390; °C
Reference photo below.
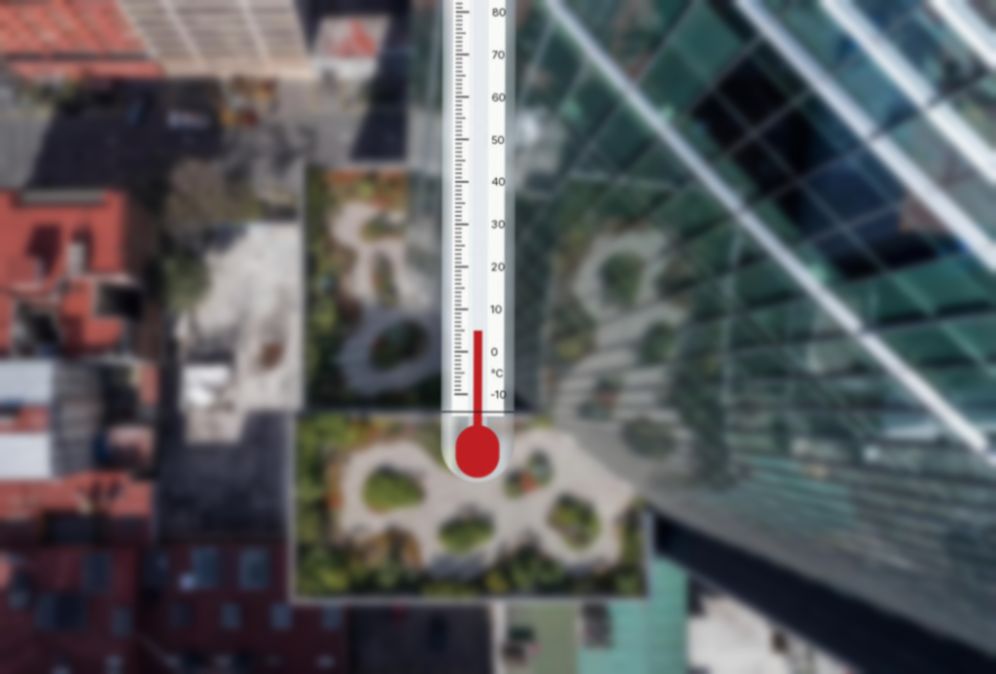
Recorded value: 5; °C
